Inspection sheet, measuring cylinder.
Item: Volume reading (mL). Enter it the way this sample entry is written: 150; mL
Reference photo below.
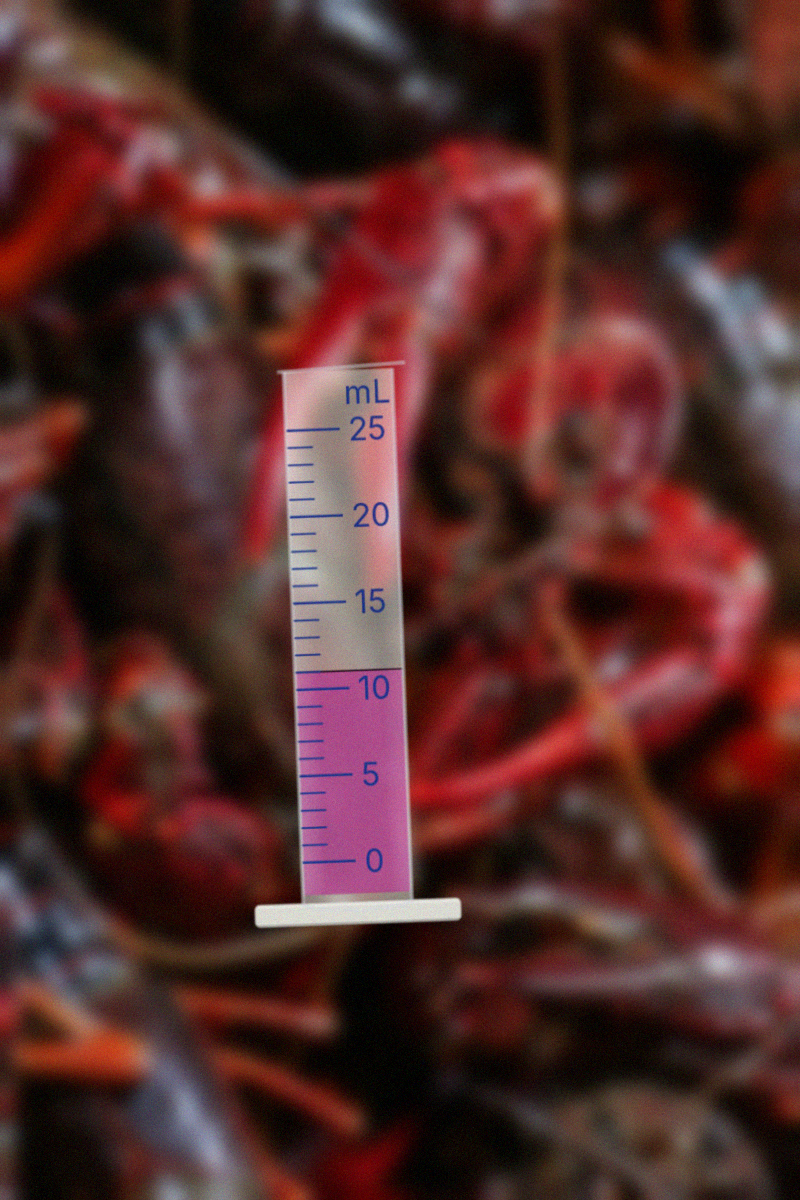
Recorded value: 11; mL
